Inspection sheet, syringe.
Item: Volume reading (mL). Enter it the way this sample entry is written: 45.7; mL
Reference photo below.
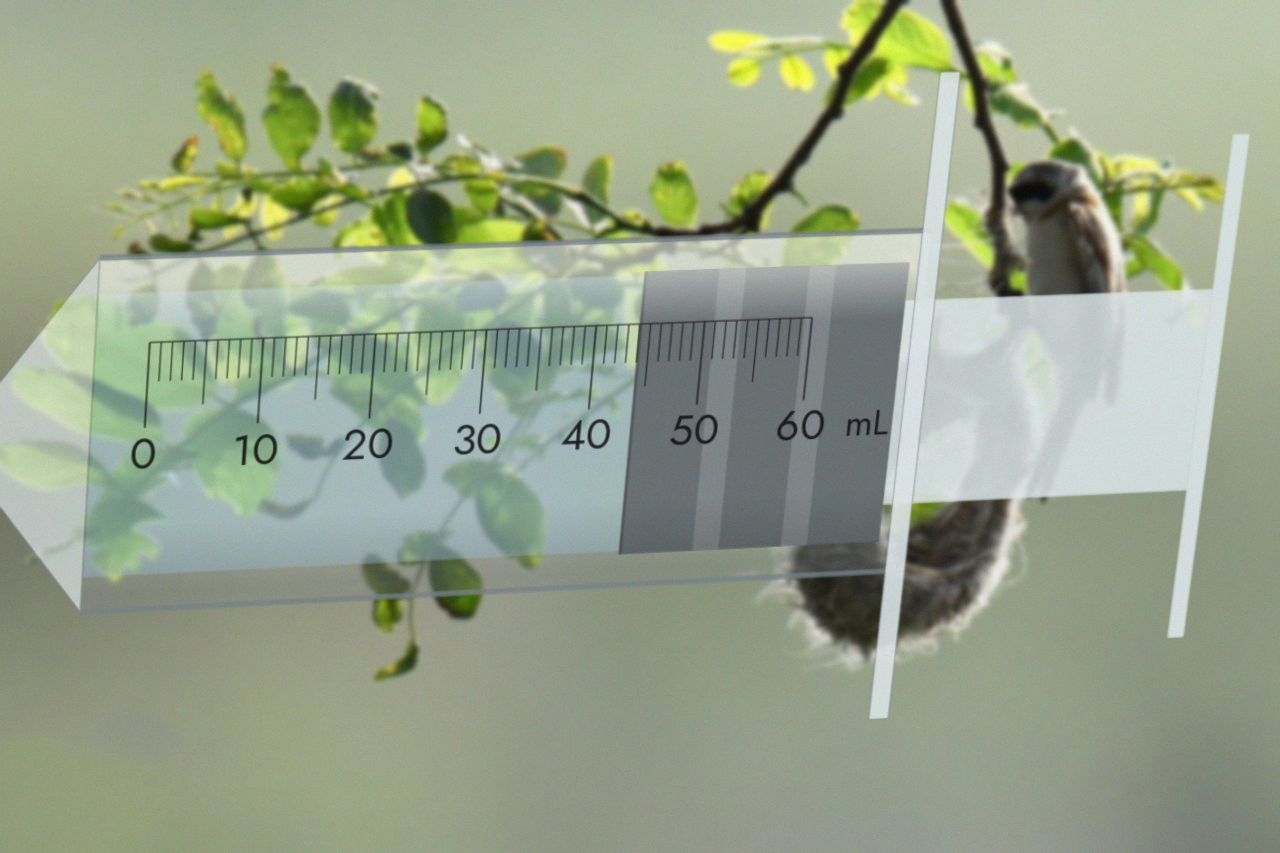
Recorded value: 44; mL
